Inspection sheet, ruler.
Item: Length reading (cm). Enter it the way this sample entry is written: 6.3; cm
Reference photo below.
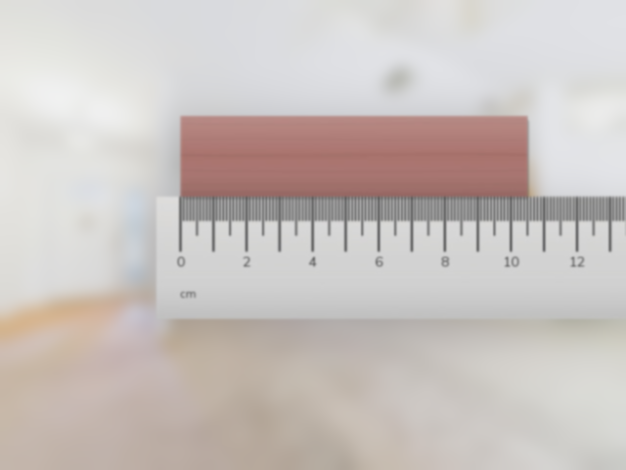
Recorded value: 10.5; cm
